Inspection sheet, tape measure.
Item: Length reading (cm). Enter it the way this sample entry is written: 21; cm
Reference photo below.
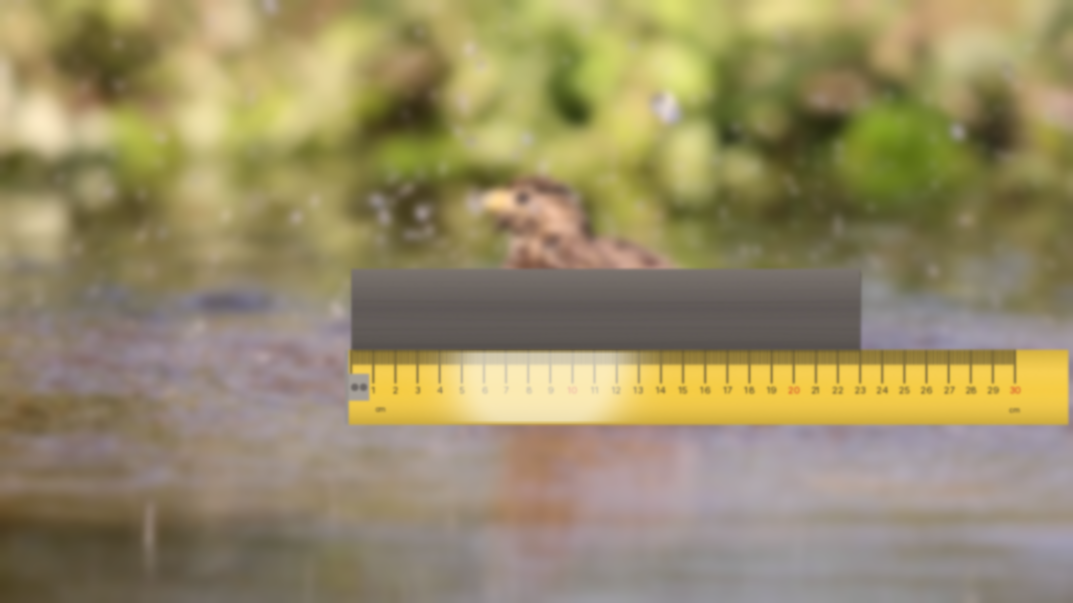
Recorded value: 23; cm
